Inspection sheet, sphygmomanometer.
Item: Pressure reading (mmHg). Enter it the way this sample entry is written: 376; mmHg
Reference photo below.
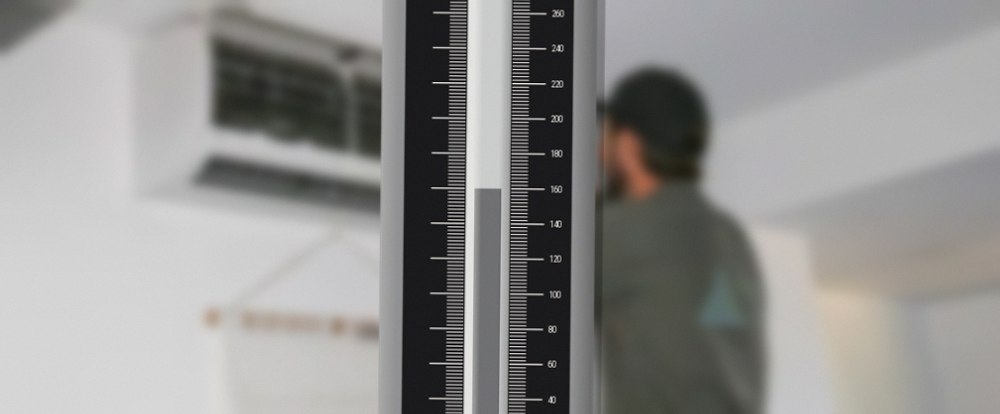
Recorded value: 160; mmHg
